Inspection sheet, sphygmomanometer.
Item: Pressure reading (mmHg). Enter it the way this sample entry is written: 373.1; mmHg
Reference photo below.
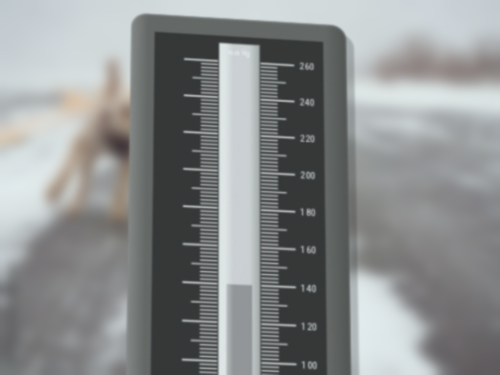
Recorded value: 140; mmHg
